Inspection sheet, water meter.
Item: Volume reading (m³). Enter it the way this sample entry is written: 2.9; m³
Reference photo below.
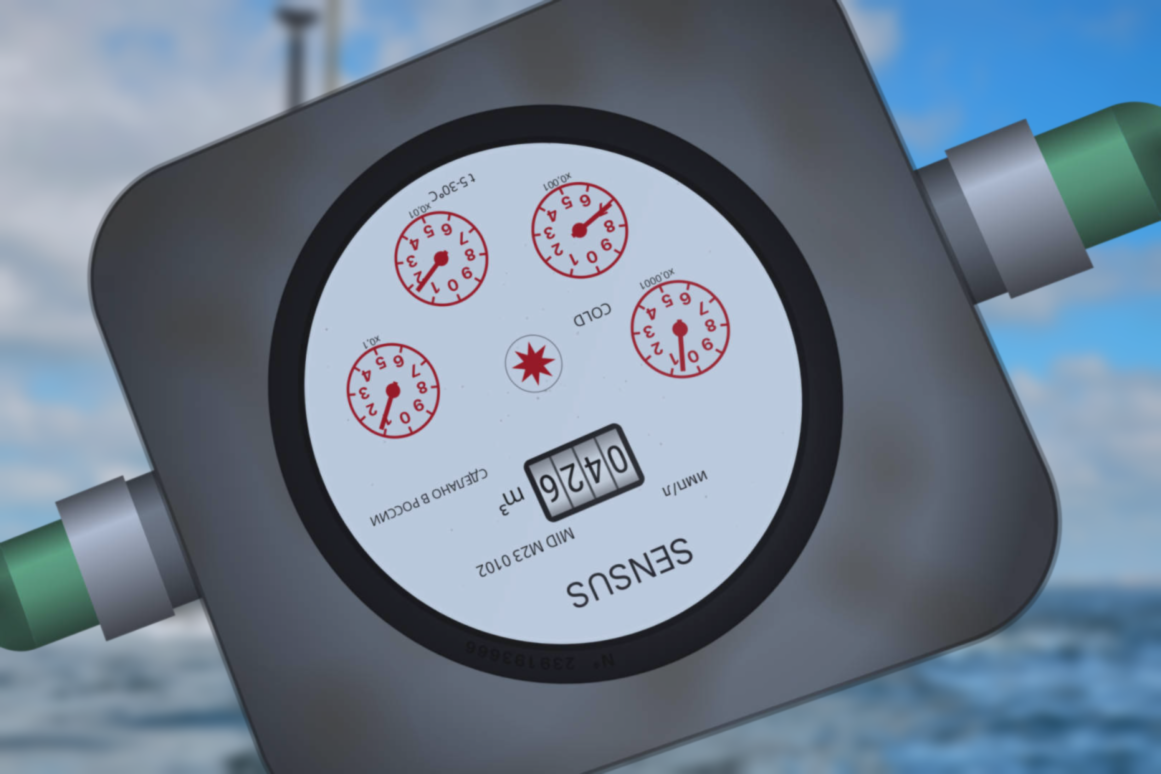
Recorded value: 426.1170; m³
